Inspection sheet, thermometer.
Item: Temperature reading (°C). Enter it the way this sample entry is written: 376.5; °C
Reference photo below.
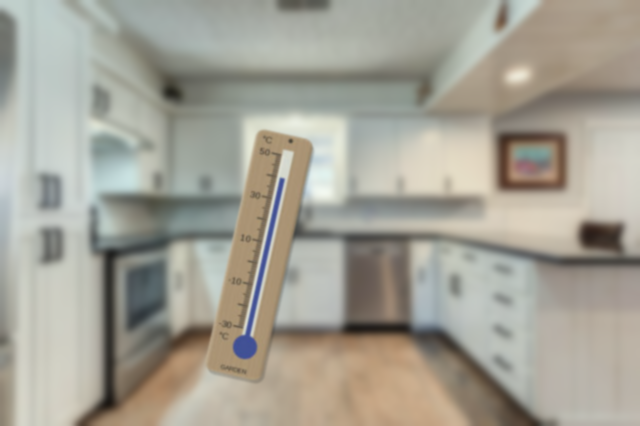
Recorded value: 40; °C
